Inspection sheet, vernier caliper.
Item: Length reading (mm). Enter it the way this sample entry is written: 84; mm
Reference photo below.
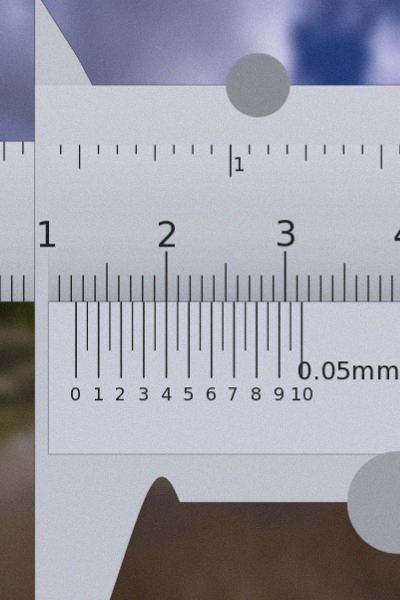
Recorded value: 12.4; mm
